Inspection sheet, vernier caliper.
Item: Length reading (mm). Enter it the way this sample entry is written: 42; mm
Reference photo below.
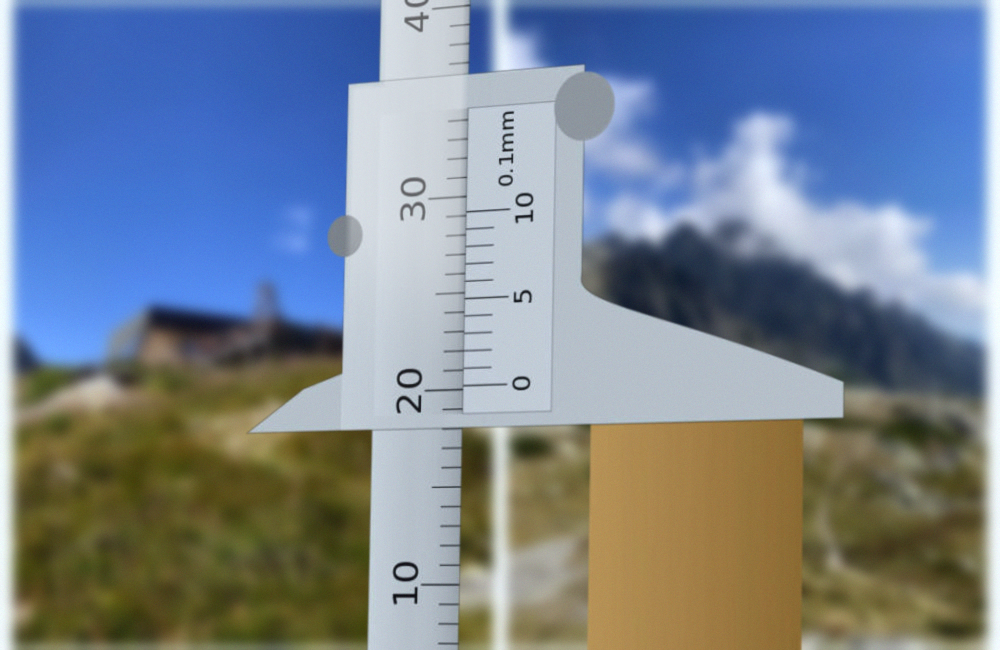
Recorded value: 20.2; mm
